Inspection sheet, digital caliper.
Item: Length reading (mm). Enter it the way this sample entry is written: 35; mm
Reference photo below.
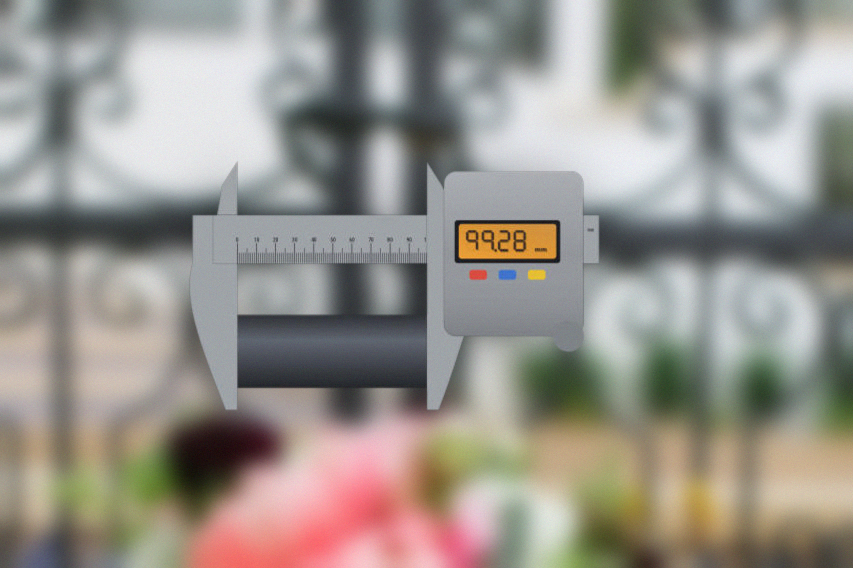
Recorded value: 99.28; mm
